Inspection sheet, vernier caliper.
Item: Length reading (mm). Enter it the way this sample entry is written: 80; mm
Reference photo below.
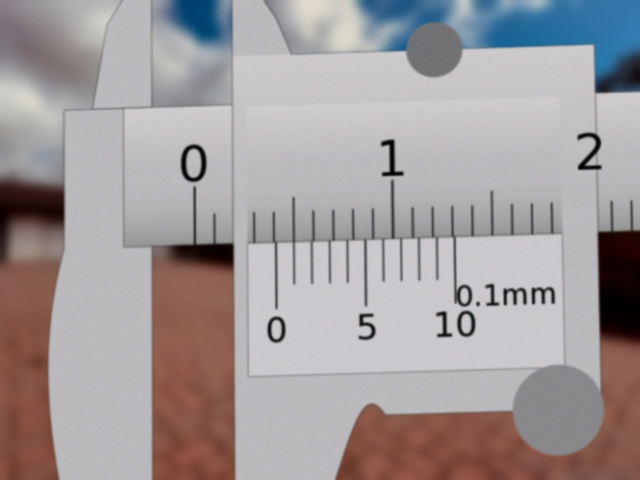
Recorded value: 4.1; mm
